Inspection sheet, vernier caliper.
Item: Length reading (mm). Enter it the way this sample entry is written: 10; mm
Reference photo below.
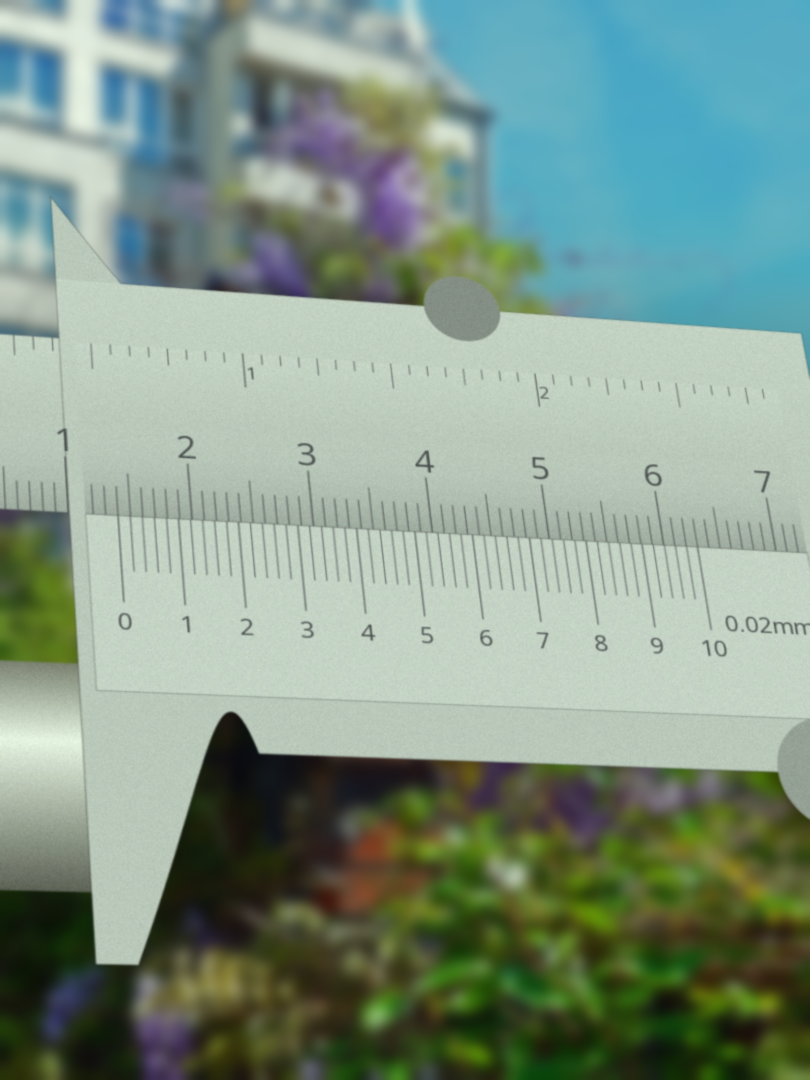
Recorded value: 14.0; mm
